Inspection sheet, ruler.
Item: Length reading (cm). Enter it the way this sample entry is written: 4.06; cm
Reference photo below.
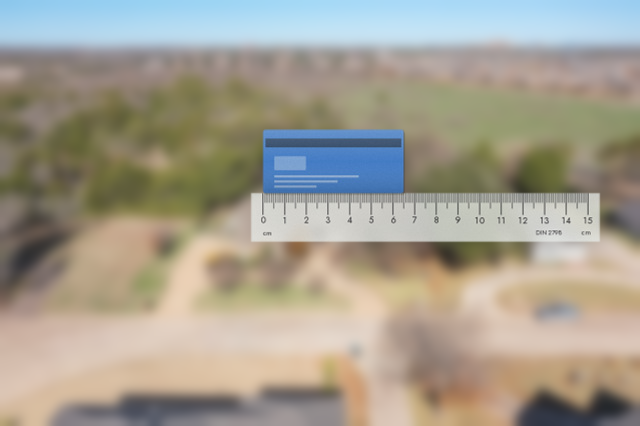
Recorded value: 6.5; cm
